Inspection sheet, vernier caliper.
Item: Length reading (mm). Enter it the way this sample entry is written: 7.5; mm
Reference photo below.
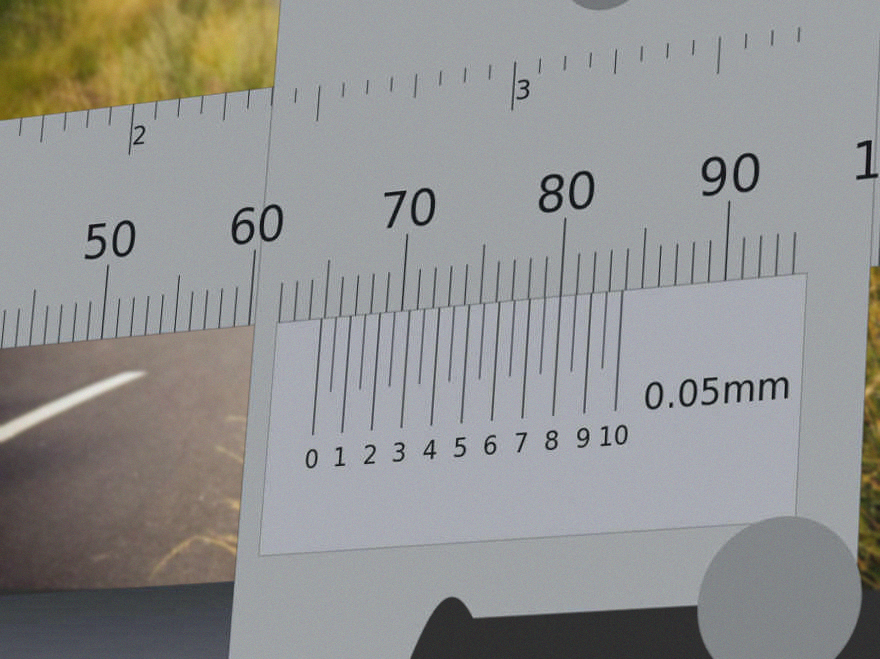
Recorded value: 64.8; mm
